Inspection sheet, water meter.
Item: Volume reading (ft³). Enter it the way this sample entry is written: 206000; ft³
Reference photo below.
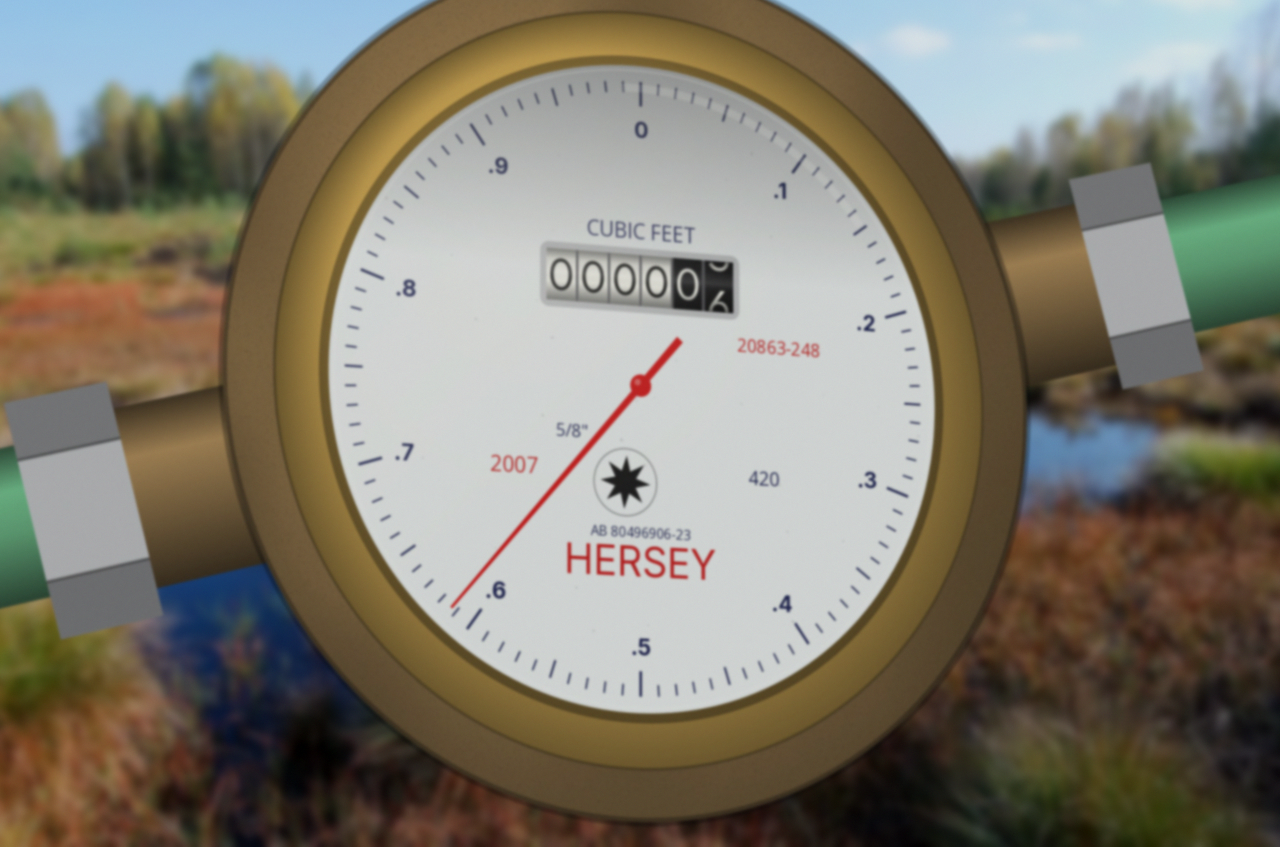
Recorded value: 5.61; ft³
